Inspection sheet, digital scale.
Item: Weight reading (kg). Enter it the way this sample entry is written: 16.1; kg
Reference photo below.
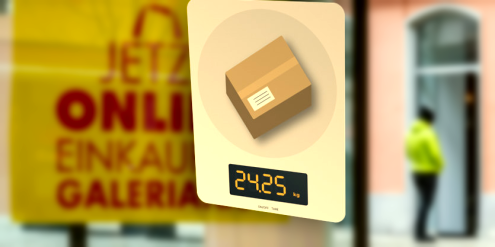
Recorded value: 24.25; kg
